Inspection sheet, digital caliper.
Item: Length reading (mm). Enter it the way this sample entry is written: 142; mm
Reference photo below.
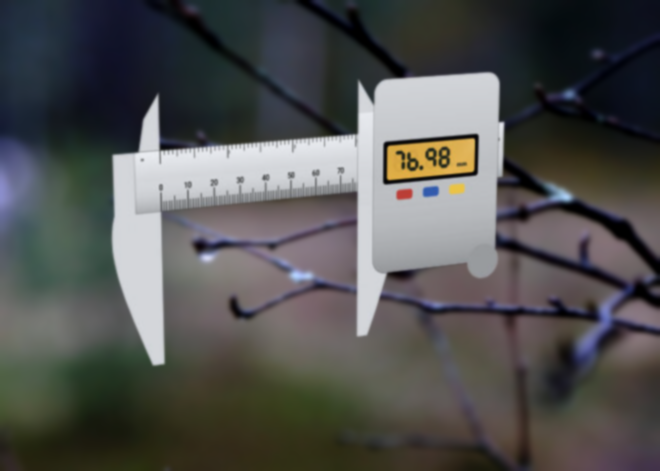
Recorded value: 76.98; mm
